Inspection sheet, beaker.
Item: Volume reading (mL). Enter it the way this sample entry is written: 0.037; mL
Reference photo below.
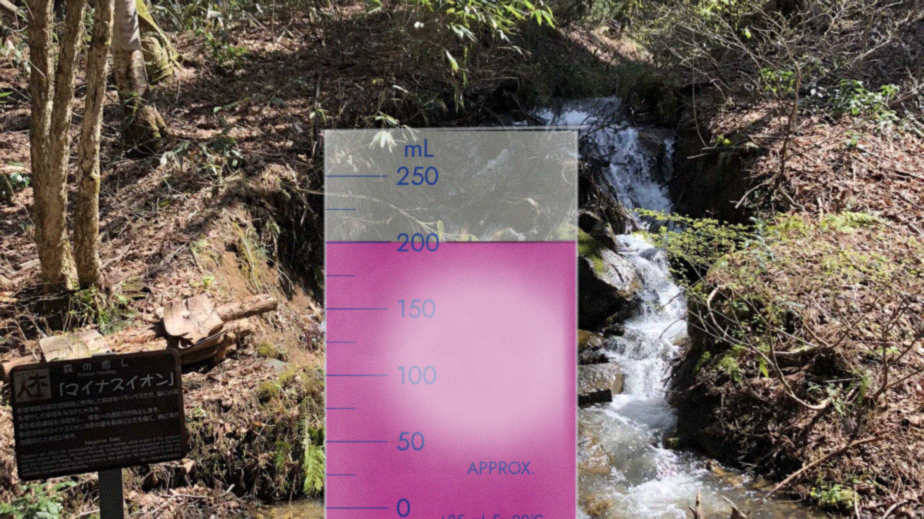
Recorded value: 200; mL
